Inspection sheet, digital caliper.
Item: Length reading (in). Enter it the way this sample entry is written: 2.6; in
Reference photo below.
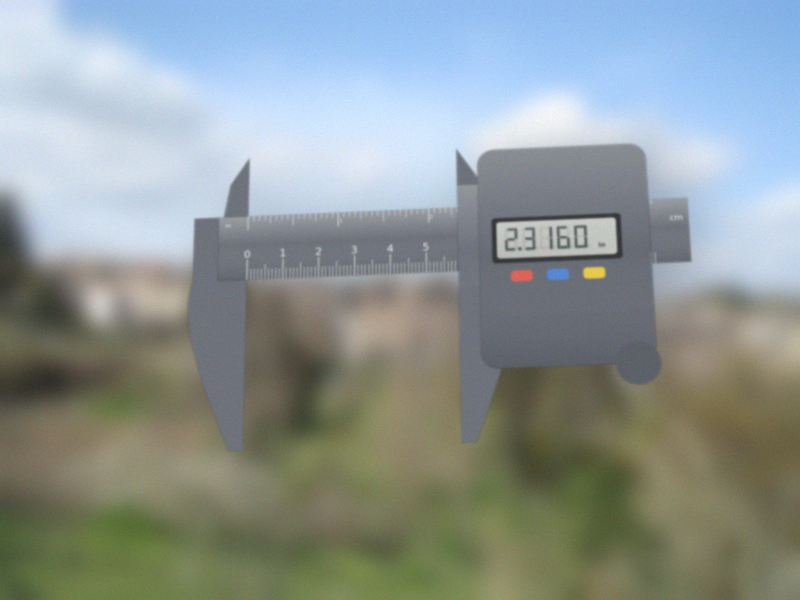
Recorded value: 2.3160; in
